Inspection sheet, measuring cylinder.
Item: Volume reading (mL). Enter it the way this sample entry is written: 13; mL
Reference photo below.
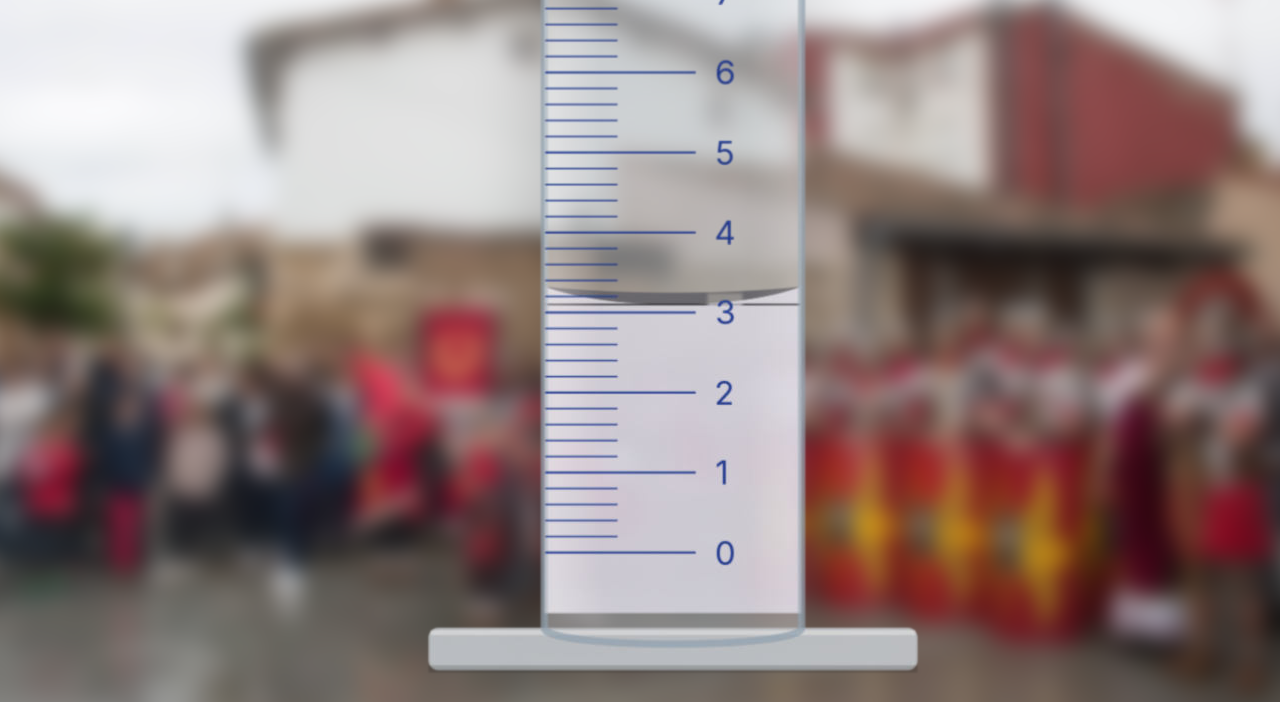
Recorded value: 3.1; mL
